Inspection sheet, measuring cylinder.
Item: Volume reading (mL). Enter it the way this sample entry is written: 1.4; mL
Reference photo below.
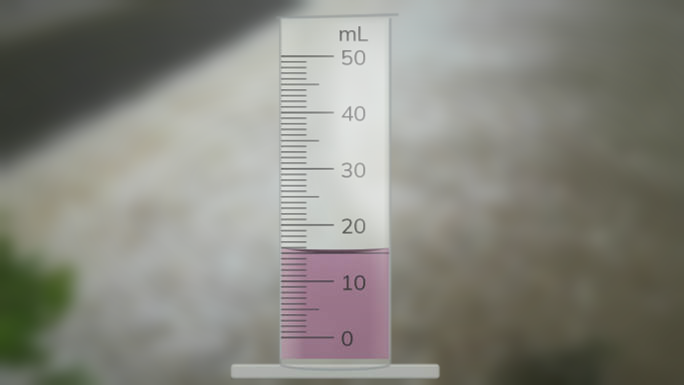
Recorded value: 15; mL
